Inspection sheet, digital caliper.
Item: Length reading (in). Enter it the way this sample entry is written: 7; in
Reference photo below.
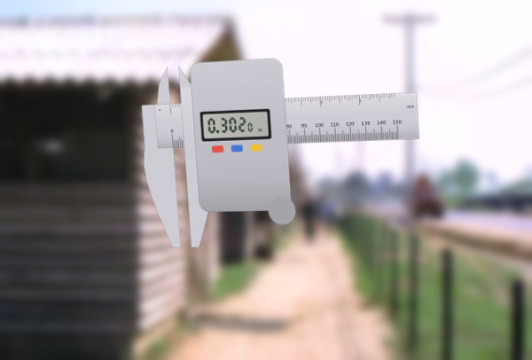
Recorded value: 0.3020; in
